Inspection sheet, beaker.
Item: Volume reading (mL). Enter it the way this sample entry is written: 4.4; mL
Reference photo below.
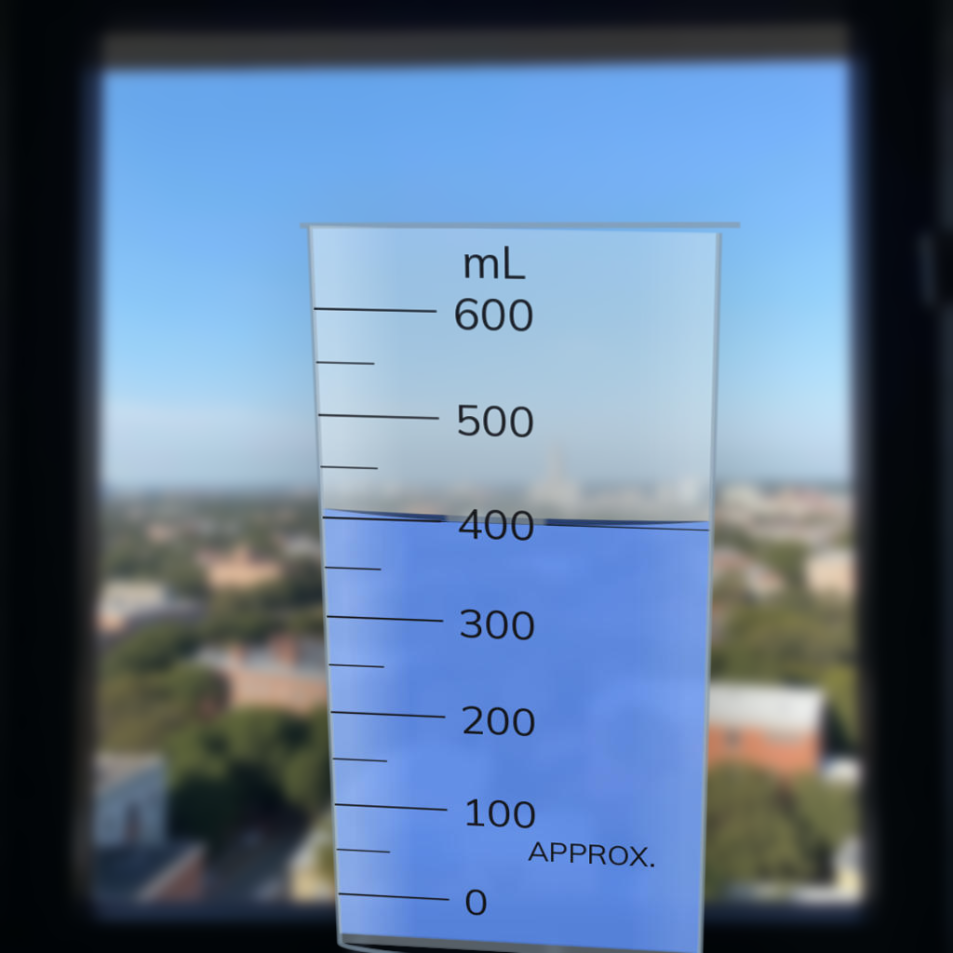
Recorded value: 400; mL
